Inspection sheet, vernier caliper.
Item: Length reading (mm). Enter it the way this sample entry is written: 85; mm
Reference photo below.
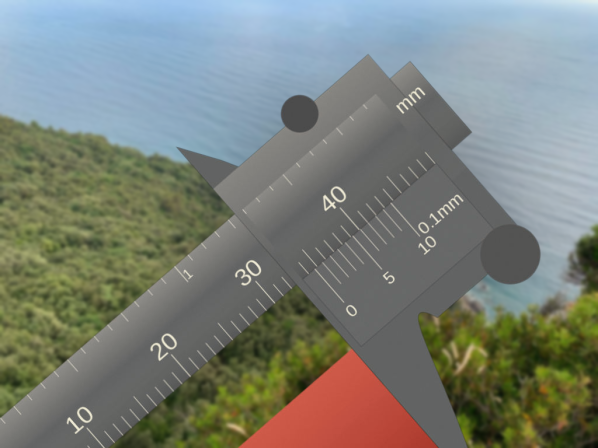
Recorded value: 34.7; mm
